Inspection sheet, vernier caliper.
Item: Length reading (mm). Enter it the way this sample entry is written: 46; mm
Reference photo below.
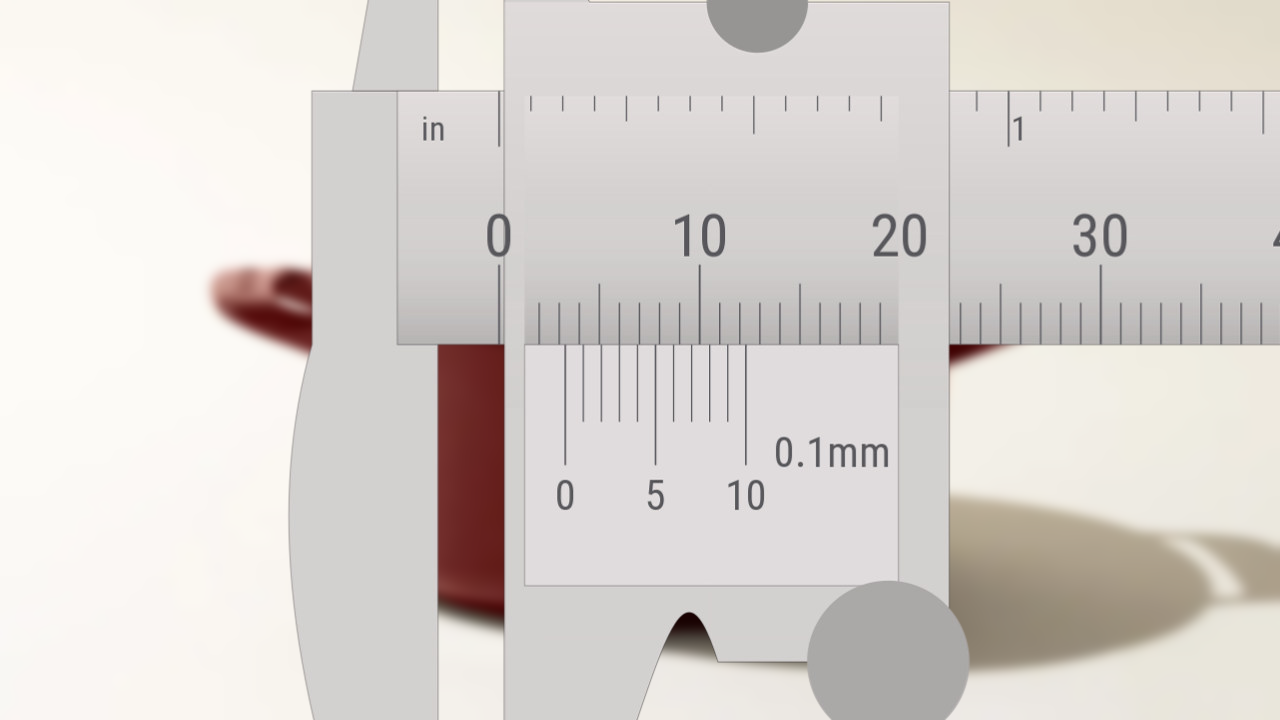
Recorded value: 3.3; mm
